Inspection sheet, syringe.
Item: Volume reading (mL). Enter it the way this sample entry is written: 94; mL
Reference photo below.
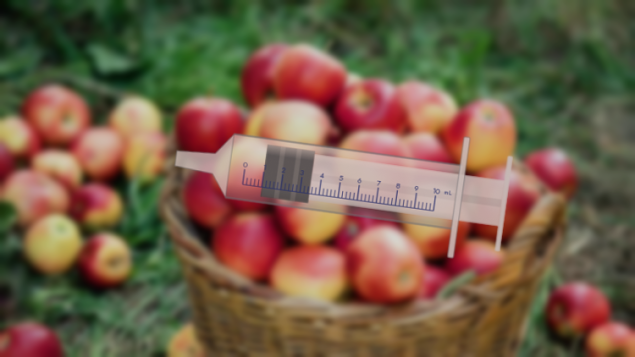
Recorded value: 1; mL
